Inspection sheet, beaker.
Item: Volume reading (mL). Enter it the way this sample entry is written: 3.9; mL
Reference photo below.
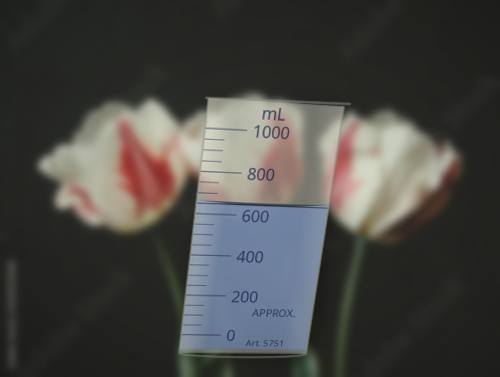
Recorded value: 650; mL
